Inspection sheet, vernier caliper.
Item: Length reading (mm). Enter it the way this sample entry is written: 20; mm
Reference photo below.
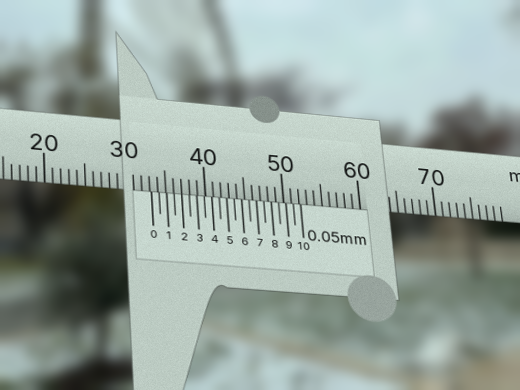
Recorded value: 33.2; mm
